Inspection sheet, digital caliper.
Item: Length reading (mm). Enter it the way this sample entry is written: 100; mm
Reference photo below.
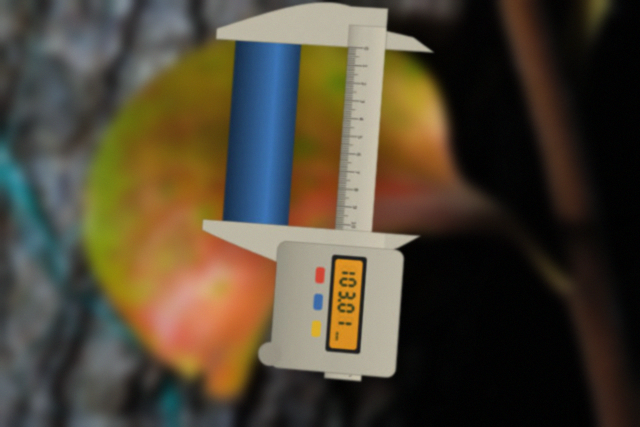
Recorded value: 103.01; mm
